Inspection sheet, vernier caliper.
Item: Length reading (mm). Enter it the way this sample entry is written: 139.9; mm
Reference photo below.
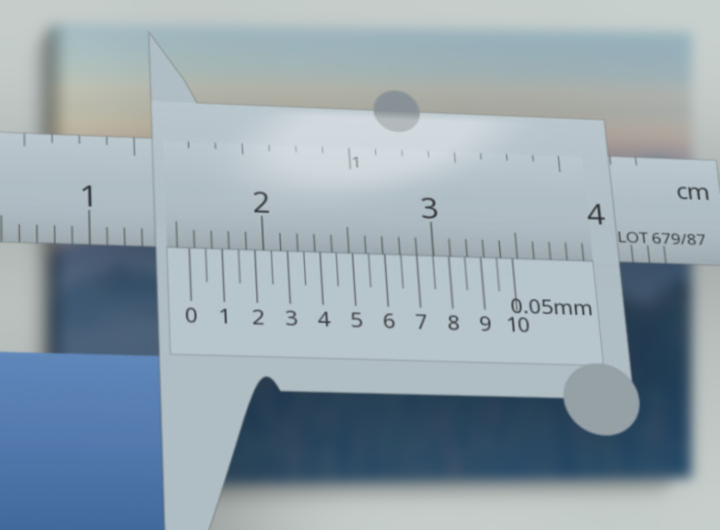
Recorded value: 15.7; mm
